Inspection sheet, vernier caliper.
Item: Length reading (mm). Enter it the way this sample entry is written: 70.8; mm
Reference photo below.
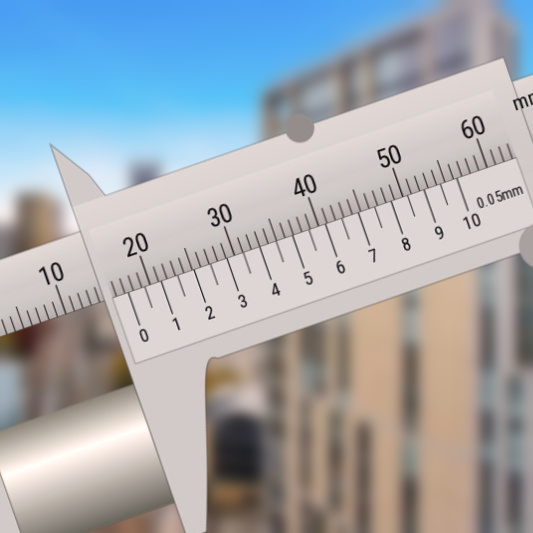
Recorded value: 17.4; mm
